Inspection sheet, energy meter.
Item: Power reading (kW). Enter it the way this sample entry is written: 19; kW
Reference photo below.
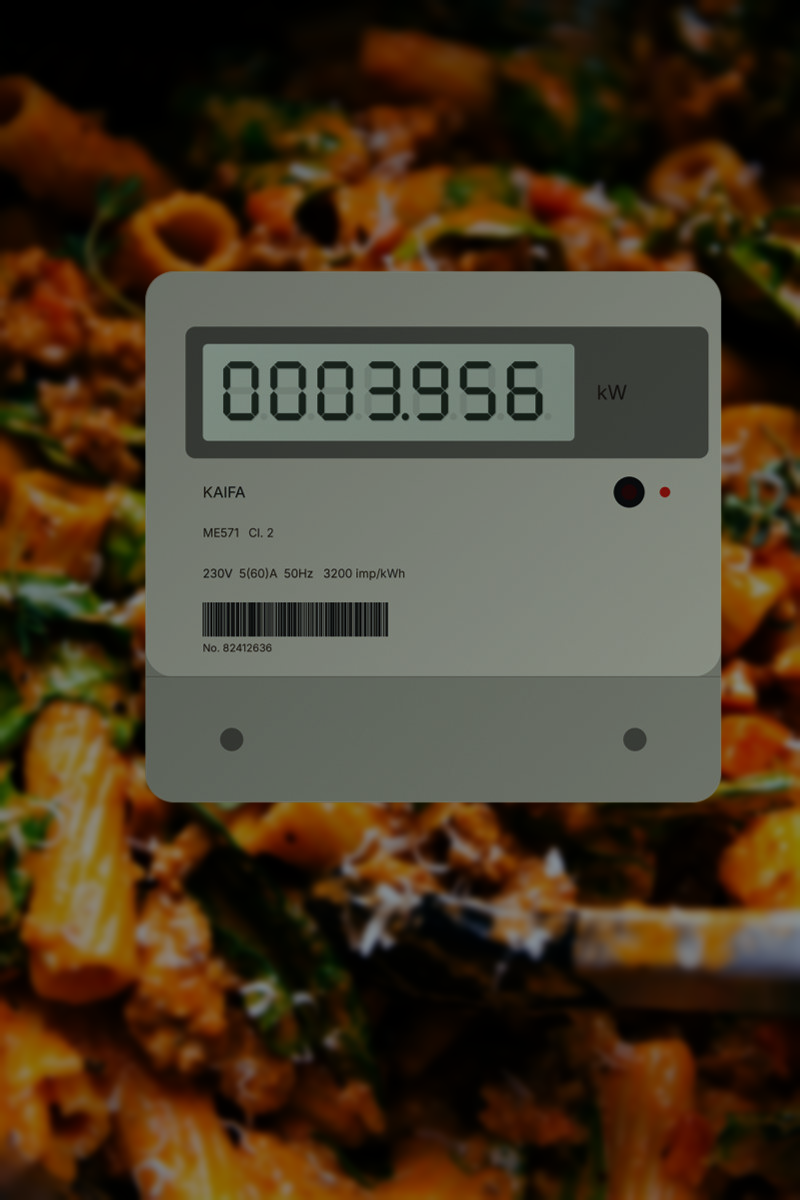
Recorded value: 3.956; kW
